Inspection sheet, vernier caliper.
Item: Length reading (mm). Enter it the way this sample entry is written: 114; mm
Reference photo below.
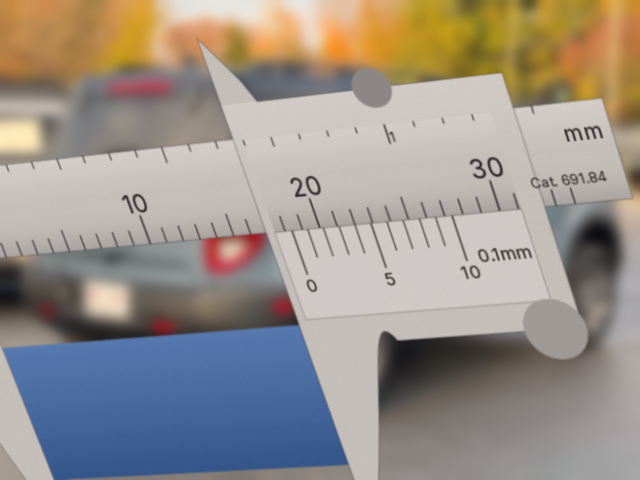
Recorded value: 18.4; mm
